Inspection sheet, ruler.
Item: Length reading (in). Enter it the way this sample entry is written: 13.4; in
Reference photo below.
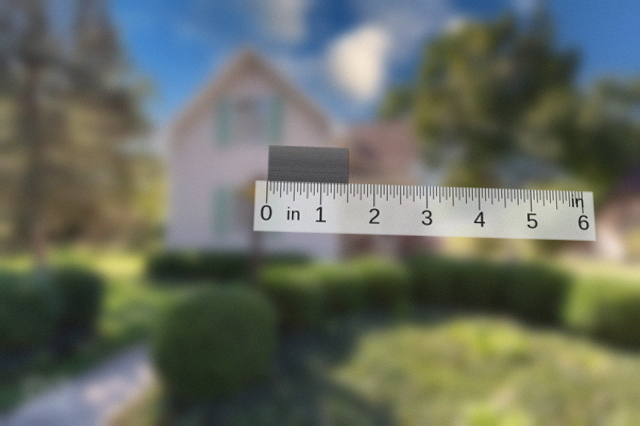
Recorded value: 1.5; in
